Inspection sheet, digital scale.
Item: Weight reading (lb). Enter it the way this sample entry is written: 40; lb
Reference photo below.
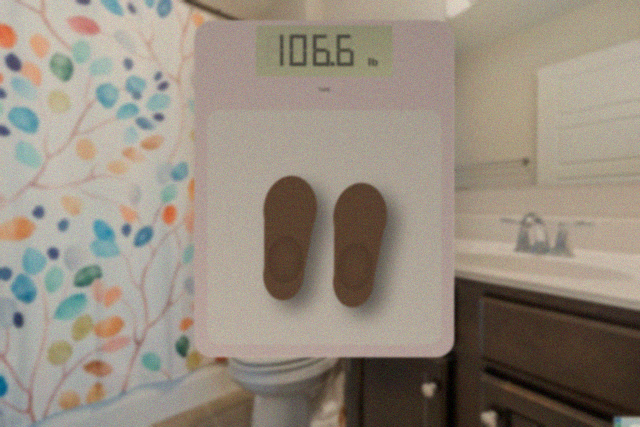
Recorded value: 106.6; lb
